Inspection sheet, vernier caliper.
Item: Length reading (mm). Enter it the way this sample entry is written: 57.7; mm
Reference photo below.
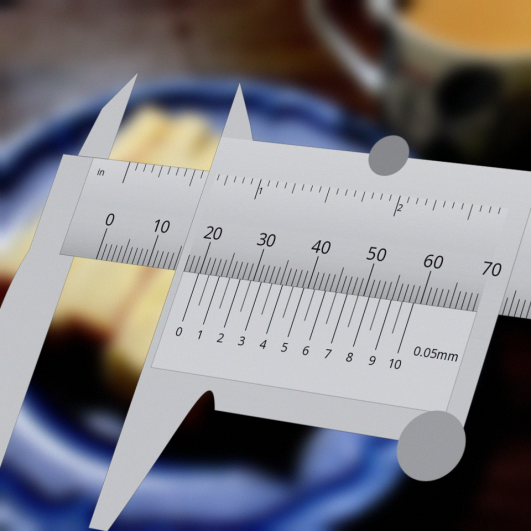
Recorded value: 19.8; mm
